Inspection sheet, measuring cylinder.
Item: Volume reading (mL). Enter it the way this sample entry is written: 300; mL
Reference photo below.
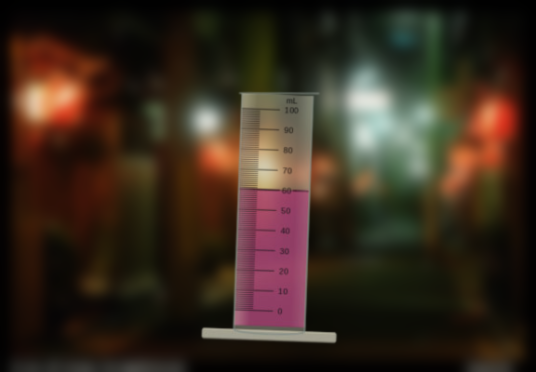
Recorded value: 60; mL
